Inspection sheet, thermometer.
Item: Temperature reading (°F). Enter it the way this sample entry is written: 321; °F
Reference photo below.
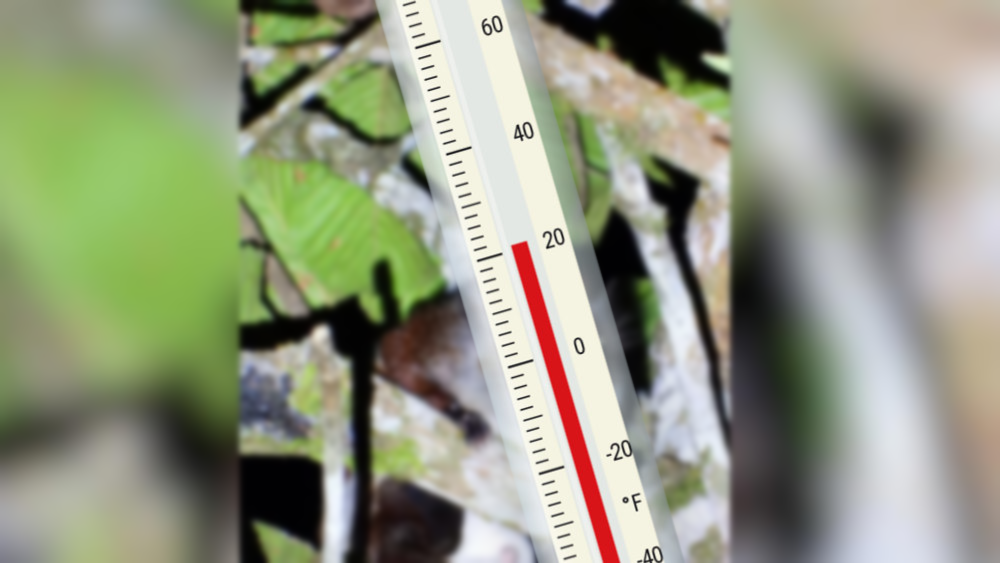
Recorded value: 21; °F
